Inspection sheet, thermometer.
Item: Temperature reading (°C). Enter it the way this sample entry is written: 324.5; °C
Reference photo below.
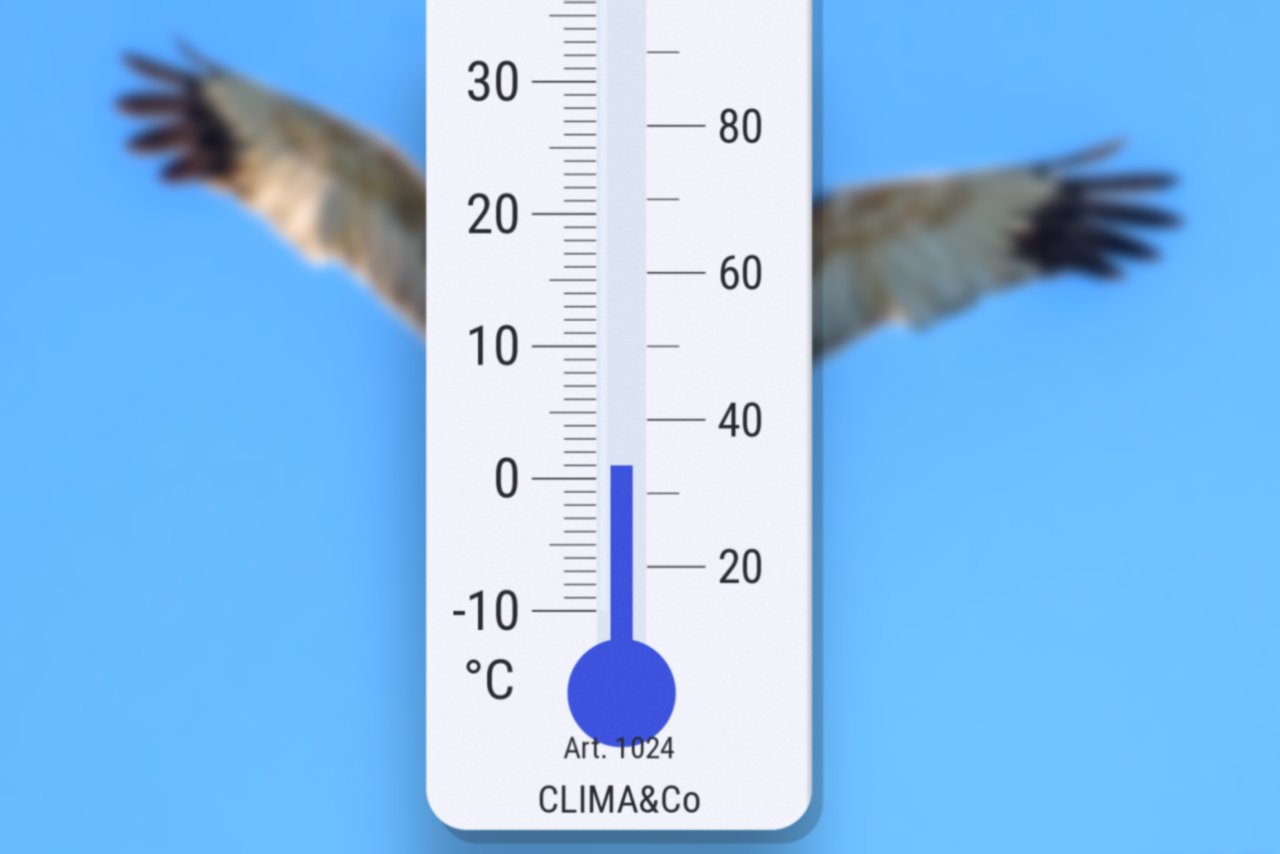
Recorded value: 1; °C
